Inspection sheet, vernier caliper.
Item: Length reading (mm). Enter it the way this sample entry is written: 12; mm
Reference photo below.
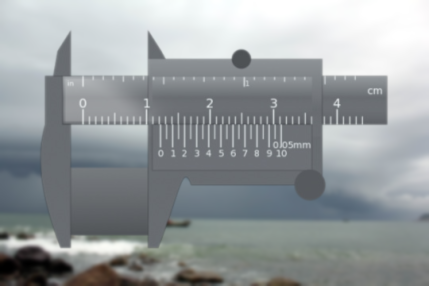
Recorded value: 12.2; mm
